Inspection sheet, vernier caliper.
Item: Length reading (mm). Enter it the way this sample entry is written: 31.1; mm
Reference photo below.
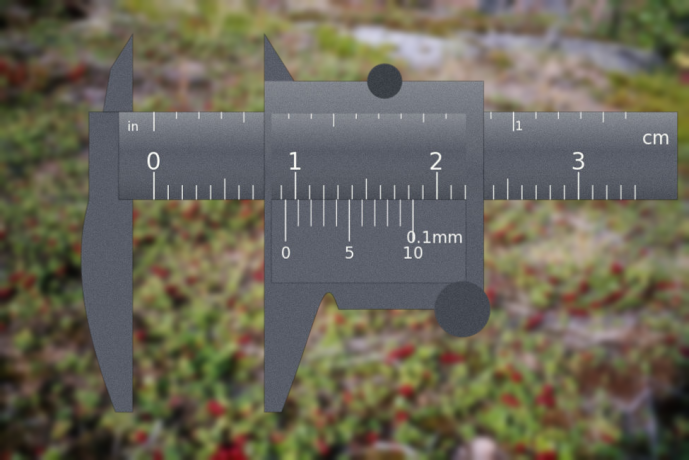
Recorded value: 9.3; mm
